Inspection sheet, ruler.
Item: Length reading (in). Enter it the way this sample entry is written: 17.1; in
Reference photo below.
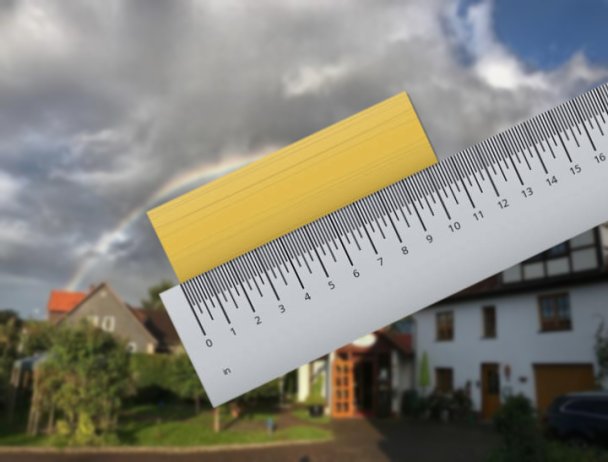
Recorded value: 10.5; in
